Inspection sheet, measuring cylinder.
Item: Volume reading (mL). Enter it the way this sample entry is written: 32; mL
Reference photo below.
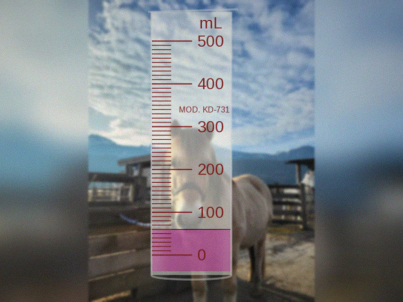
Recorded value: 60; mL
